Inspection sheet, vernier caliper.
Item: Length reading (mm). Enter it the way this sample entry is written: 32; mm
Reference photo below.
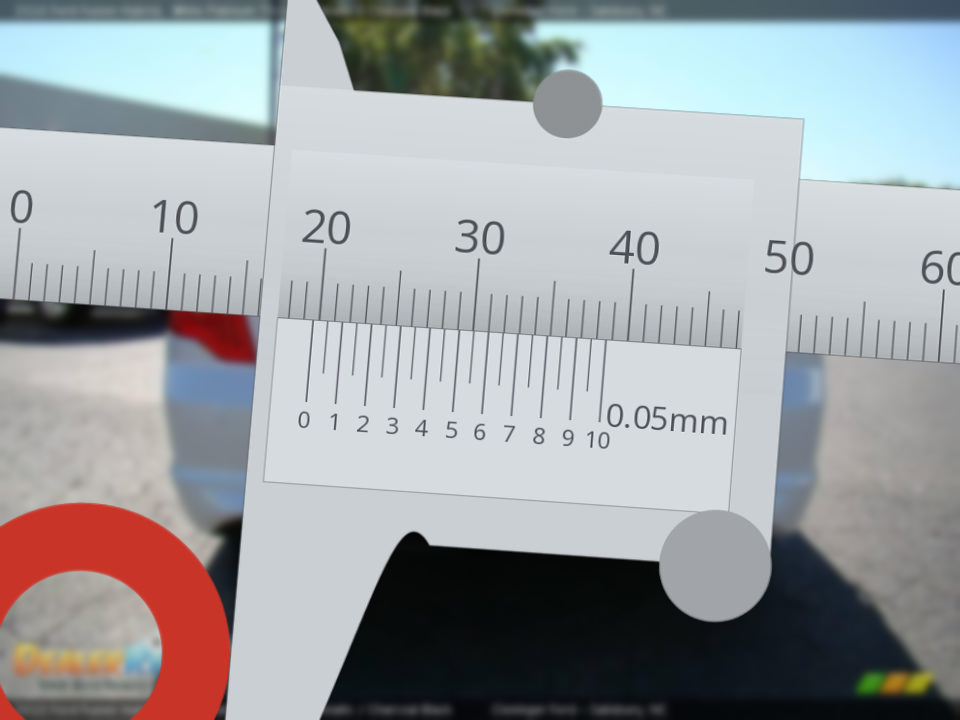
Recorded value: 19.6; mm
